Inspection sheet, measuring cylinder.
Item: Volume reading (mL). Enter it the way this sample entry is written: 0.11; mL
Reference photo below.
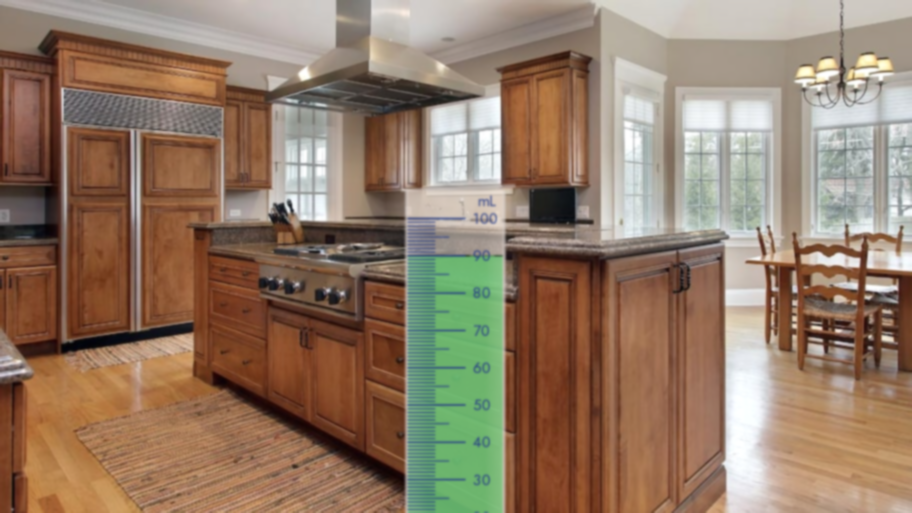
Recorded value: 90; mL
